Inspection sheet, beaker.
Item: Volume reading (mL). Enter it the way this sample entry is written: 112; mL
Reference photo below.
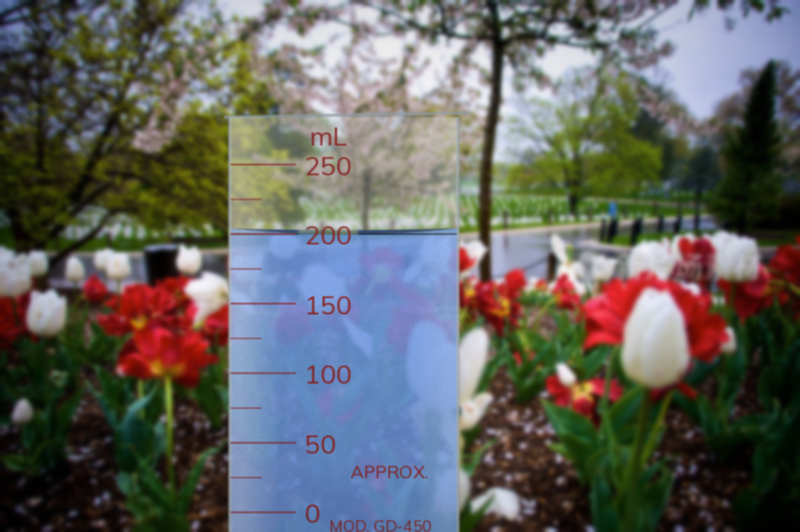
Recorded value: 200; mL
